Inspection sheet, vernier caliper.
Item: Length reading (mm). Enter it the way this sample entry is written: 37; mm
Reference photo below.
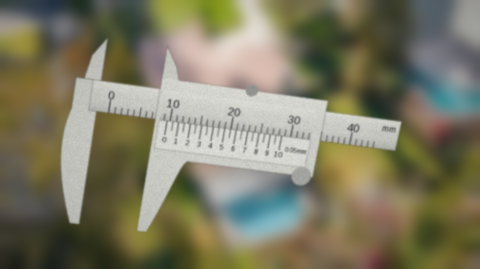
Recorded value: 9.5; mm
